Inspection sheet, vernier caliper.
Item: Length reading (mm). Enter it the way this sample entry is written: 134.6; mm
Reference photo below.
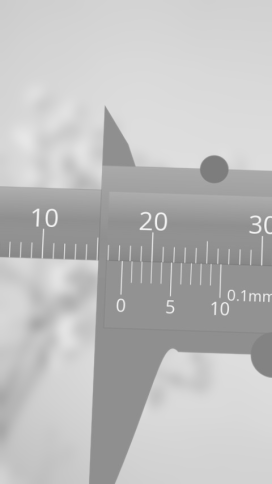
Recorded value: 17.3; mm
